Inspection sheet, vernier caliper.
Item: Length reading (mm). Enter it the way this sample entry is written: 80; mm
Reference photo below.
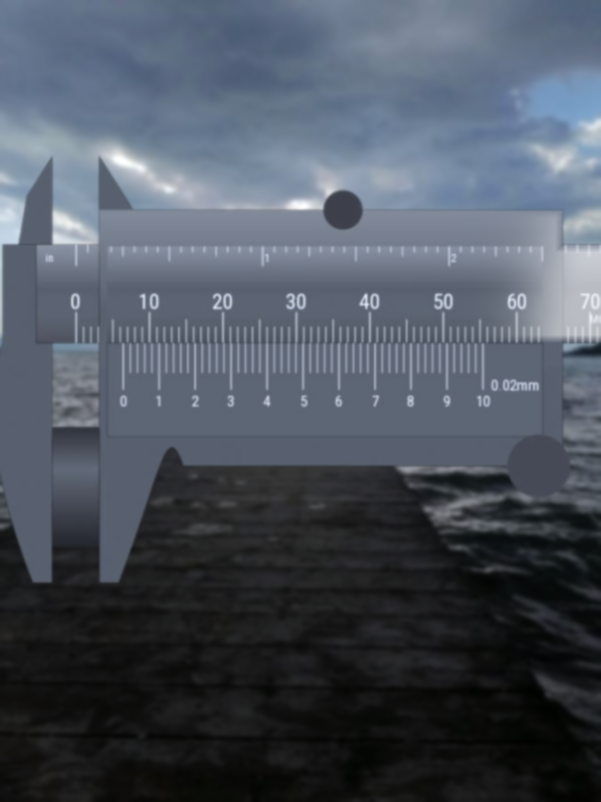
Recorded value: 6.4; mm
